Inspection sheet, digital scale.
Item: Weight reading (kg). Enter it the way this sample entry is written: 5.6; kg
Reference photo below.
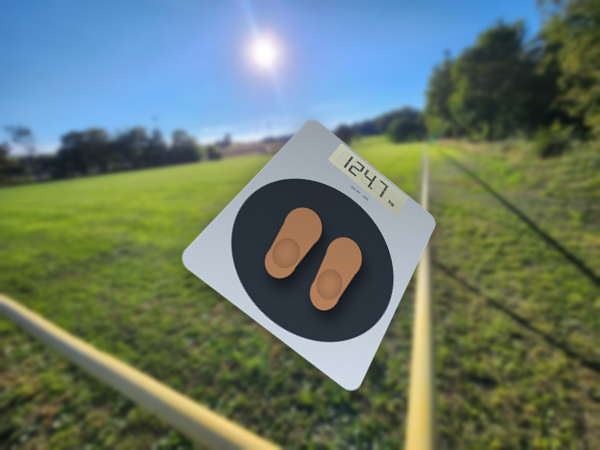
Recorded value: 124.7; kg
